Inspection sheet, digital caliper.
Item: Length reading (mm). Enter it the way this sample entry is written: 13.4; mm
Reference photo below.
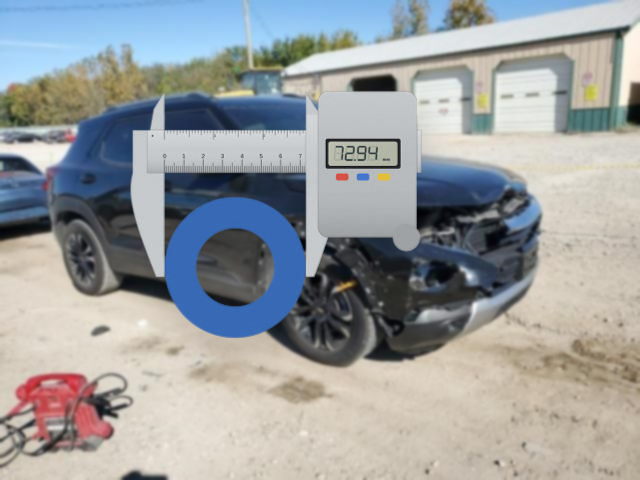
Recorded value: 72.94; mm
